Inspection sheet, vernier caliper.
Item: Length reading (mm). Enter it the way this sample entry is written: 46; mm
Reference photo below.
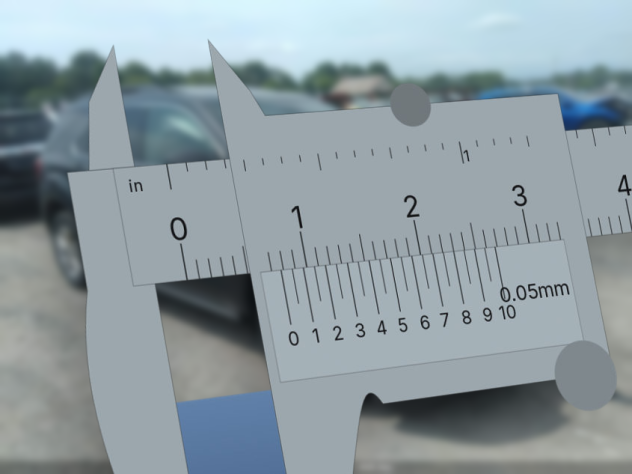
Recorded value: 7.8; mm
